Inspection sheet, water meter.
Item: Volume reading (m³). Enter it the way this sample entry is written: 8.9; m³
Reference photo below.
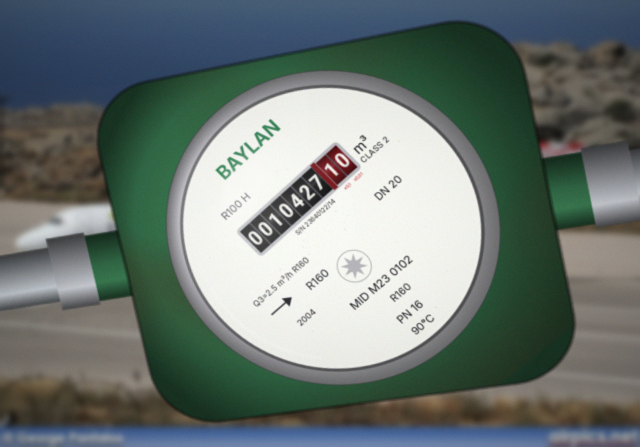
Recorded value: 10427.10; m³
